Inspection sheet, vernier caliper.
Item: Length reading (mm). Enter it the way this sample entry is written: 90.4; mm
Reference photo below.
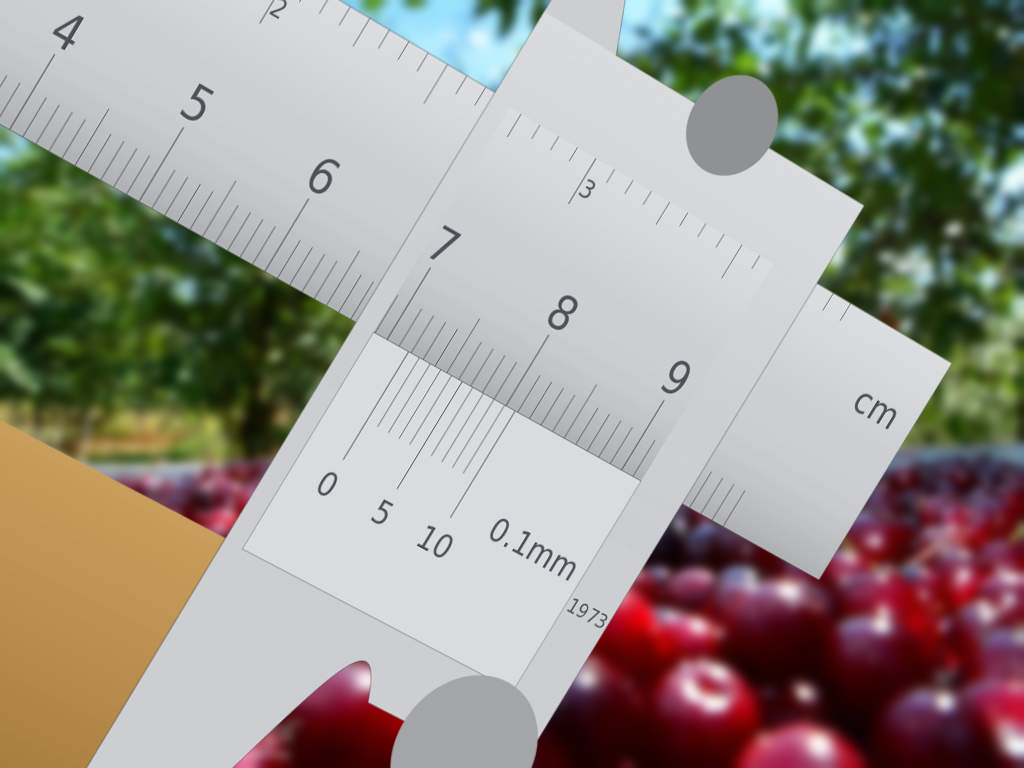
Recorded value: 71.8; mm
